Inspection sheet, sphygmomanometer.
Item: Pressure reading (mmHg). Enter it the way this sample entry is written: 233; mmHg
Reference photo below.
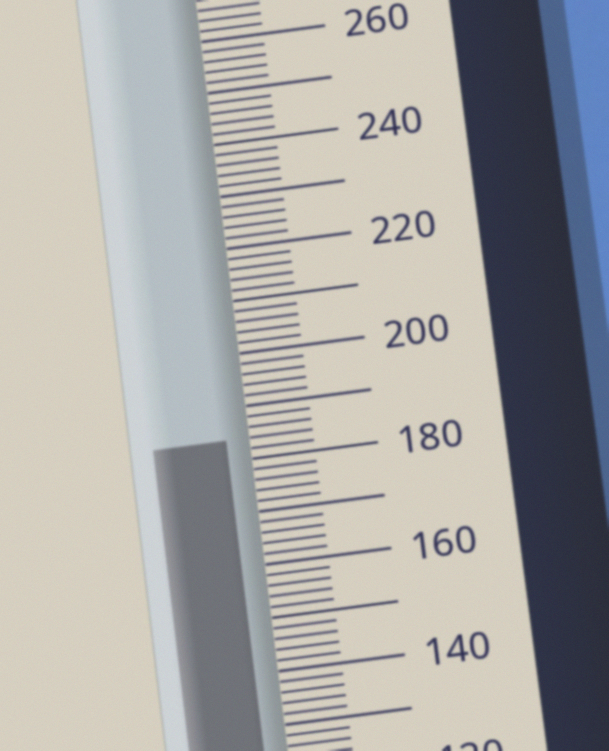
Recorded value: 184; mmHg
